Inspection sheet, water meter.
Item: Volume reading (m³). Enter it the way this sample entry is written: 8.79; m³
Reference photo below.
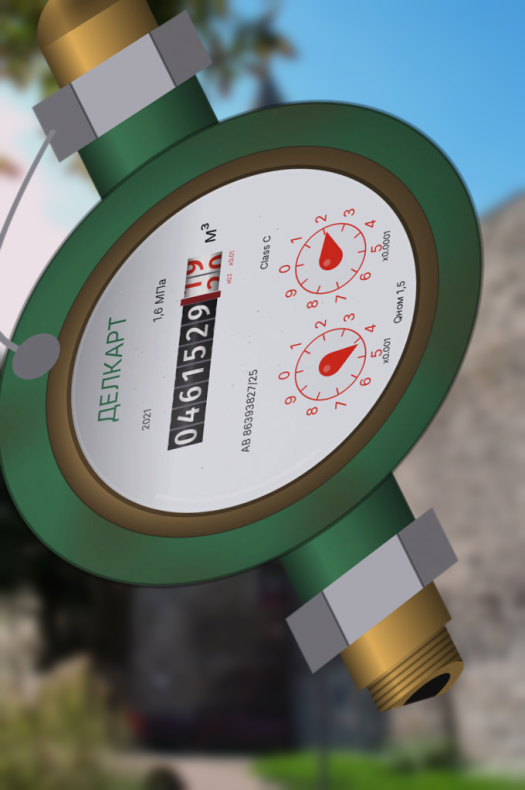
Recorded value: 461529.1942; m³
